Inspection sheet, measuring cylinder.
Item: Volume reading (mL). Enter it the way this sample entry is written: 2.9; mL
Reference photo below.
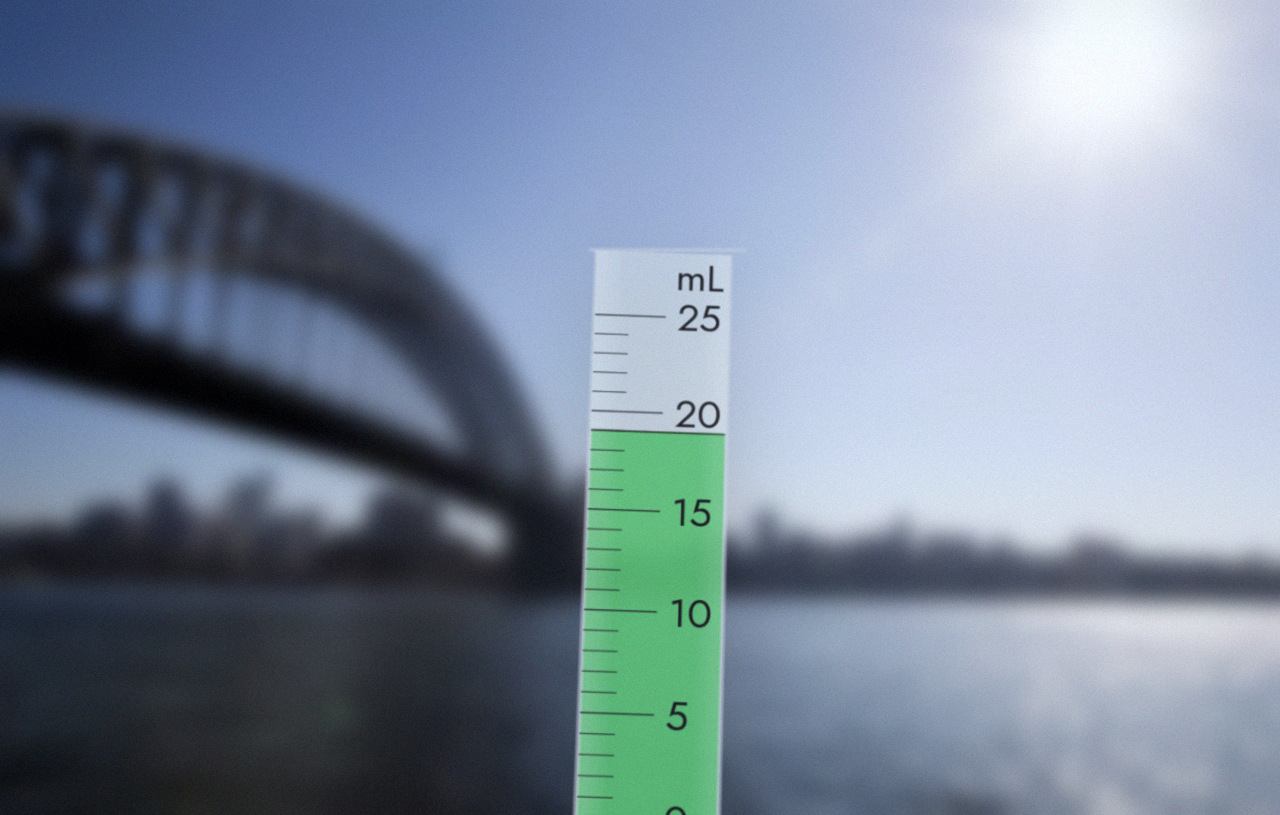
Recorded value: 19; mL
